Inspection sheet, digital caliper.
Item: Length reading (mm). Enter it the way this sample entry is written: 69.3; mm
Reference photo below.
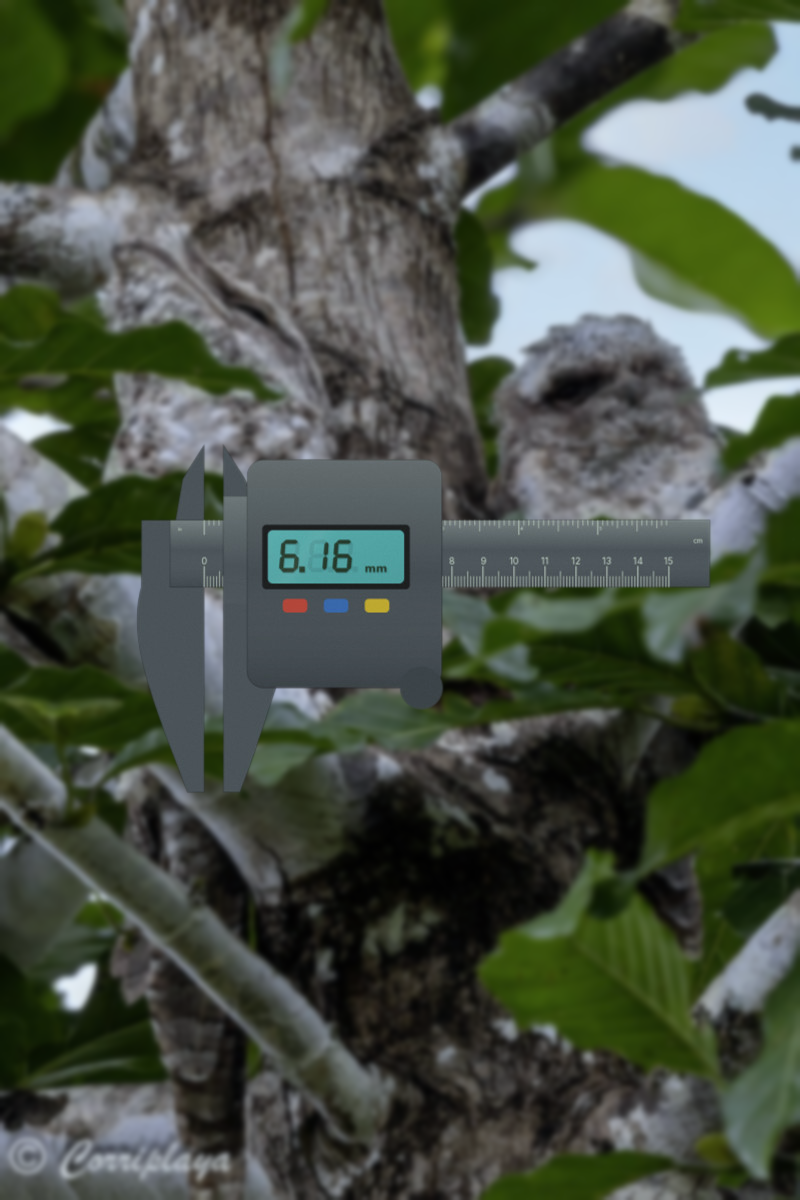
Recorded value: 6.16; mm
